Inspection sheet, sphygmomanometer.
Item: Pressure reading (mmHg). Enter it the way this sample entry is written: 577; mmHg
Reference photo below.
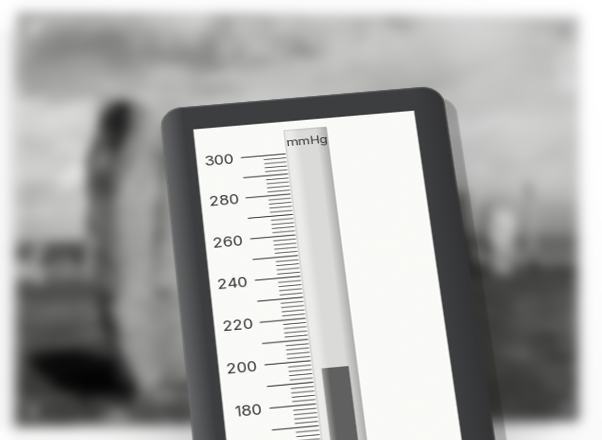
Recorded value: 196; mmHg
